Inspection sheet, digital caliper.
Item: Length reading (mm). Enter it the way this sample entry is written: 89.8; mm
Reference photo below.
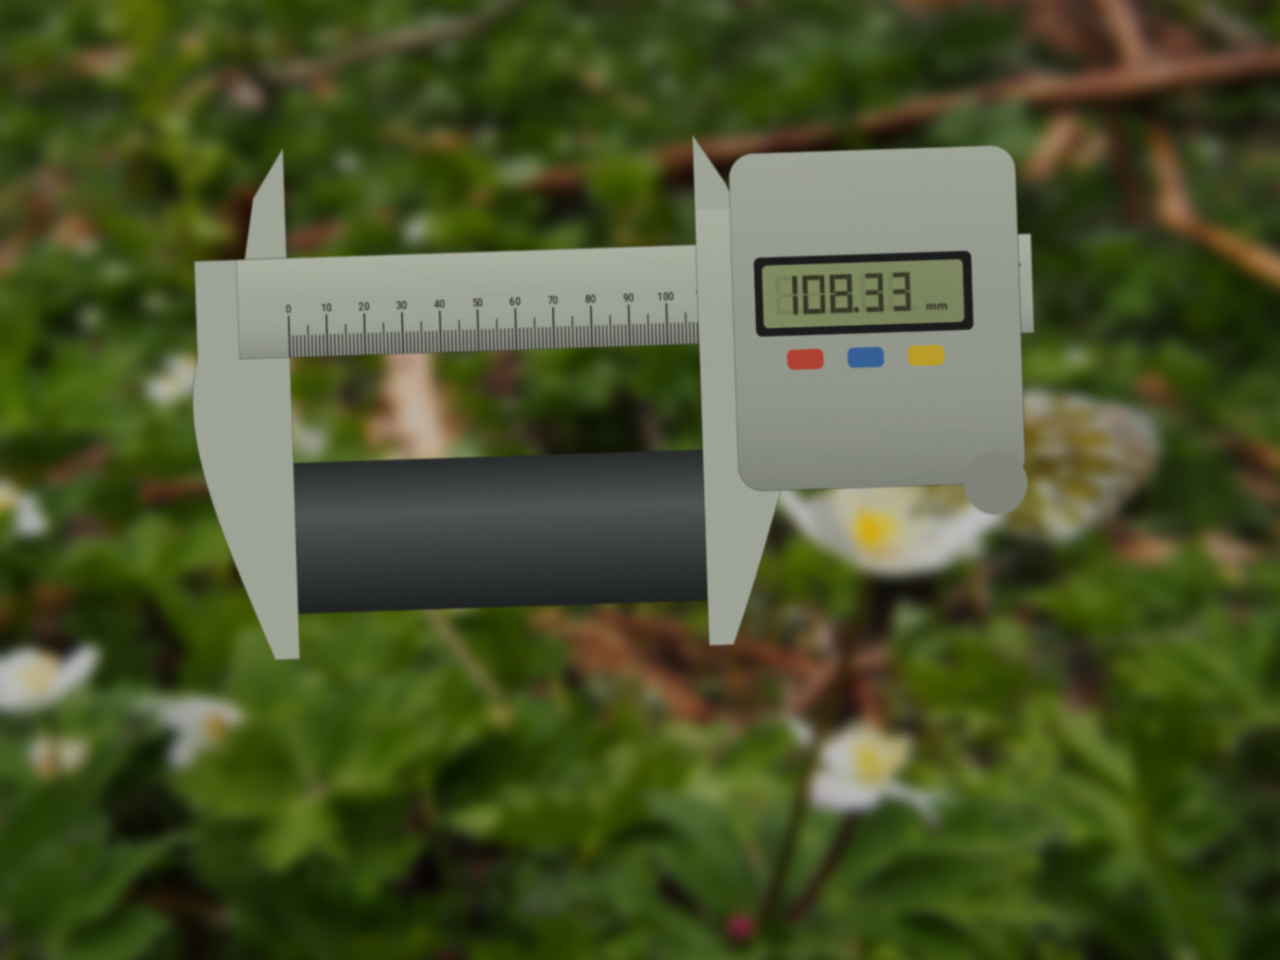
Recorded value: 108.33; mm
